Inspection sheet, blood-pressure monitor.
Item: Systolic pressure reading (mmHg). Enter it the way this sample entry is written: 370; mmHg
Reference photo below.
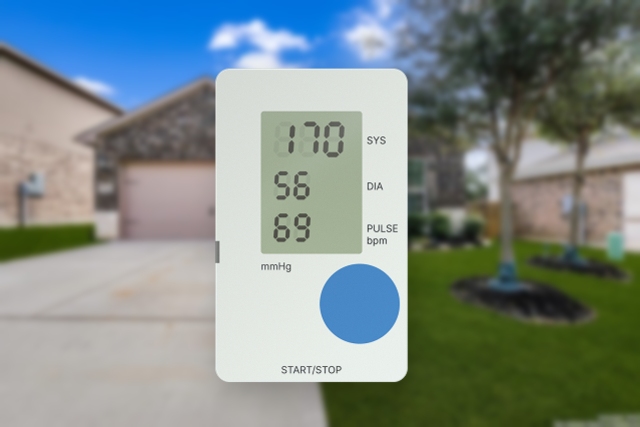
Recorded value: 170; mmHg
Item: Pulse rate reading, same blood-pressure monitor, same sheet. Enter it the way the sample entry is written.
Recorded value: 69; bpm
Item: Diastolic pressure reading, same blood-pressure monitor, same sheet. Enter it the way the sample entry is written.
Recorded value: 56; mmHg
